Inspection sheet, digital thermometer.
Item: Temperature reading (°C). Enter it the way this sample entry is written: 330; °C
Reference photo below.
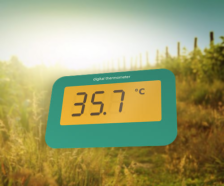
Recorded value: 35.7; °C
